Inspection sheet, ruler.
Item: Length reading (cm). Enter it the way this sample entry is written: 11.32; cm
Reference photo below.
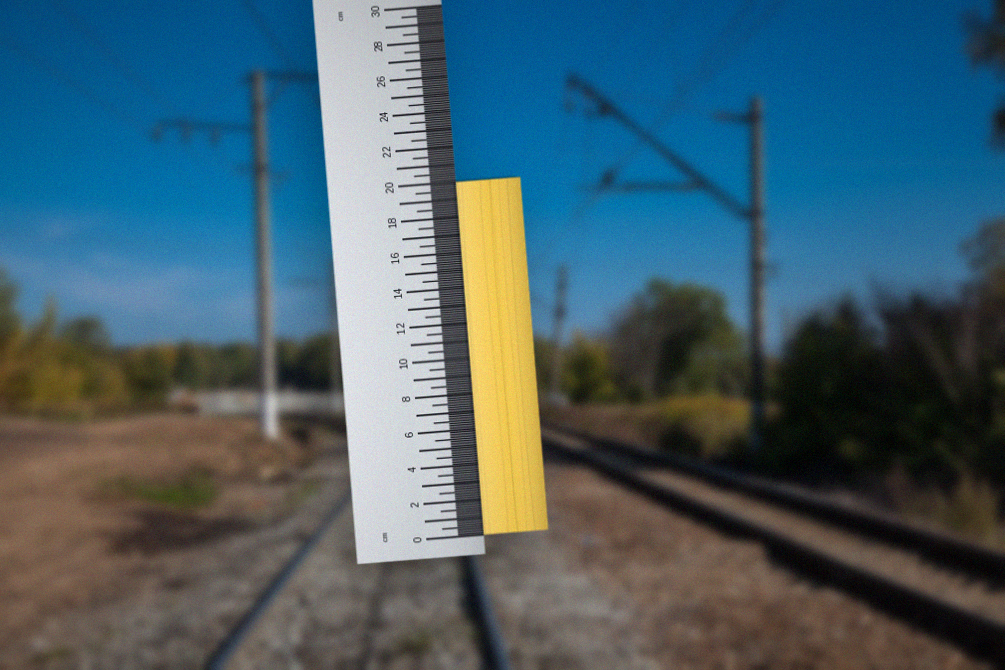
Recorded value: 20; cm
